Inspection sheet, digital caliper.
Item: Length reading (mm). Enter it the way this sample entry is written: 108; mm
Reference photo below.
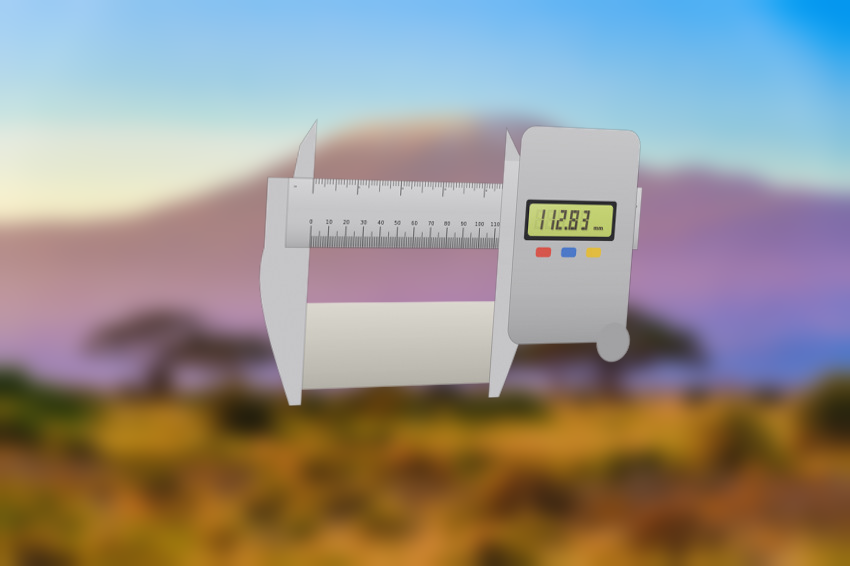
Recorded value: 112.83; mm
